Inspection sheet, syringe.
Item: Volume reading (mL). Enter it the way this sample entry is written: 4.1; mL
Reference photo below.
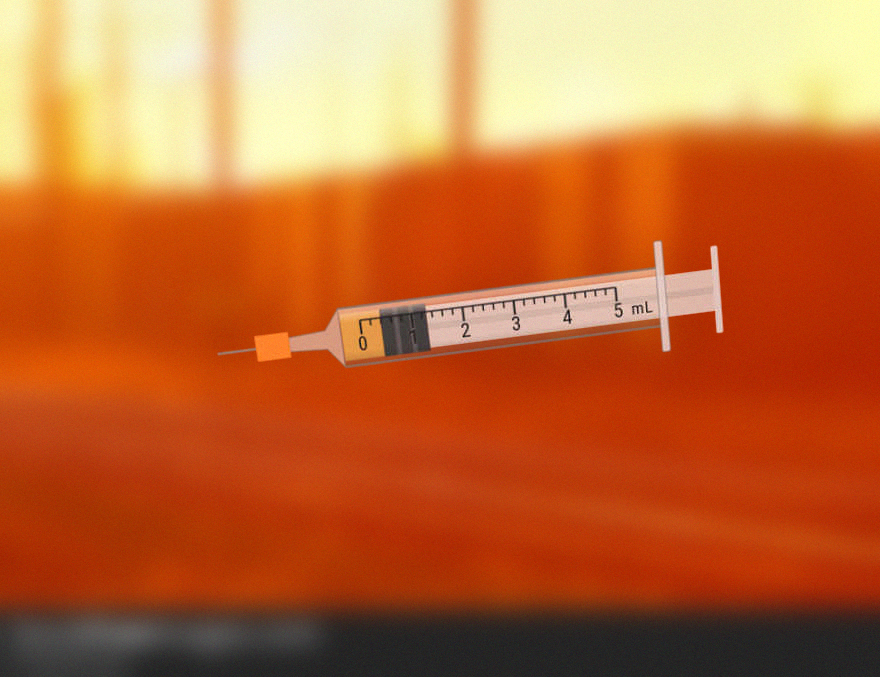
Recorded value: 0.4; mL
